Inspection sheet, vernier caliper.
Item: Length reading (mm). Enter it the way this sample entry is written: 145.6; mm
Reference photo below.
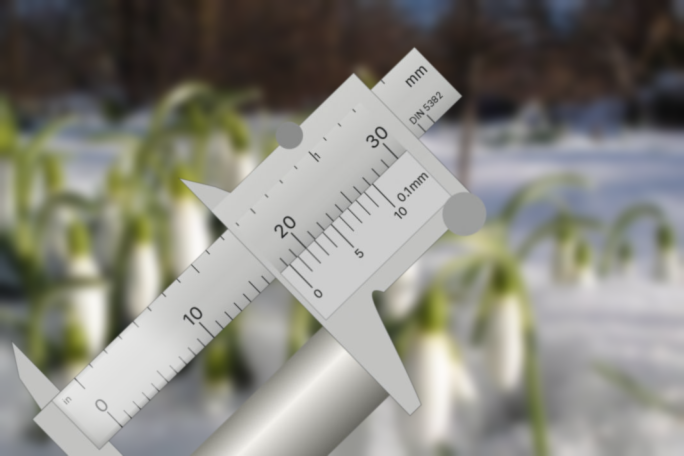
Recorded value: 18.2; mm
